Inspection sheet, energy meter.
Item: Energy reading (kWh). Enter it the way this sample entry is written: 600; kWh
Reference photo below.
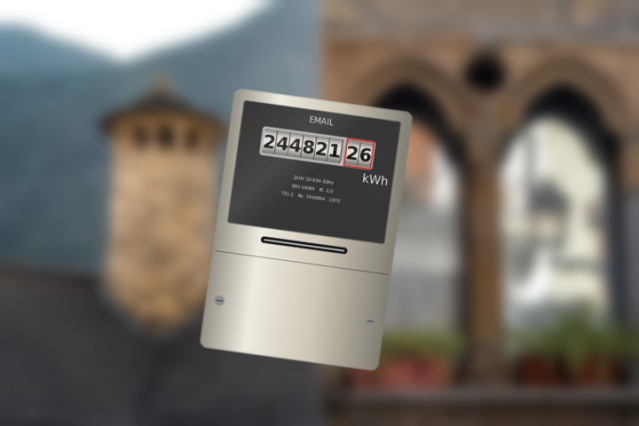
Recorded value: 244821.26; kWh
